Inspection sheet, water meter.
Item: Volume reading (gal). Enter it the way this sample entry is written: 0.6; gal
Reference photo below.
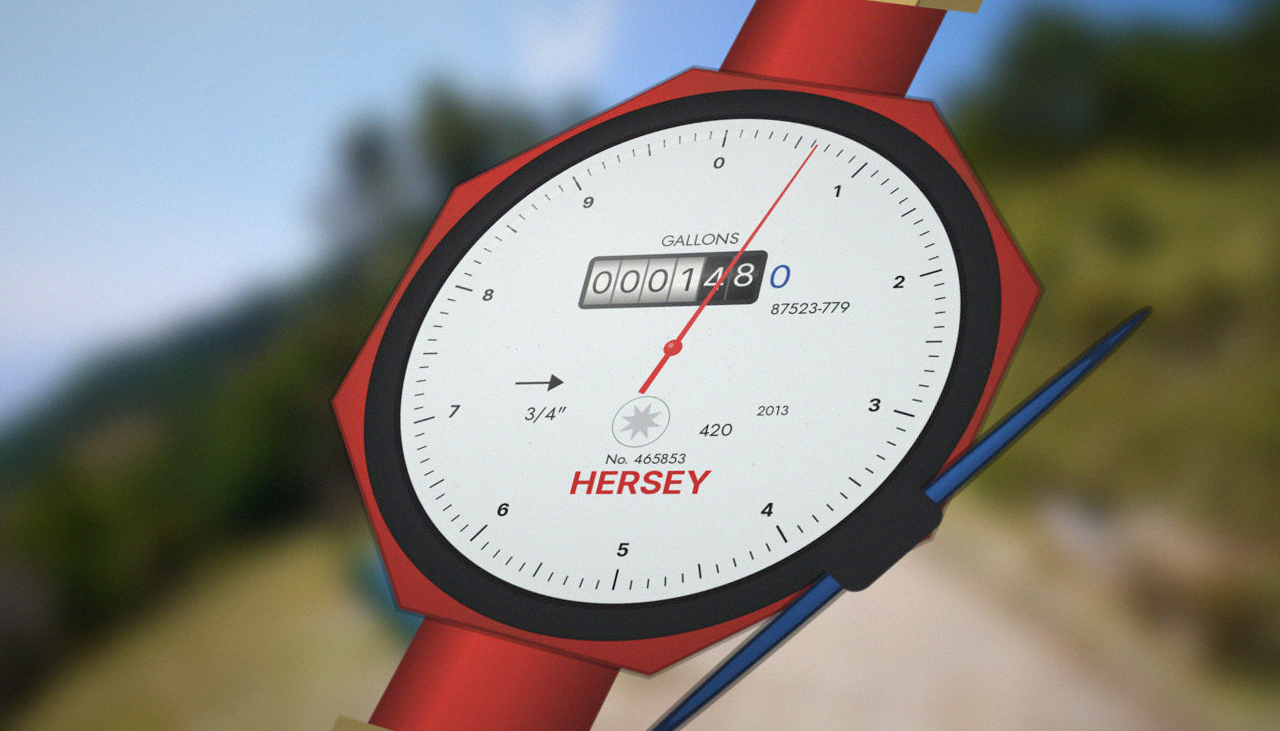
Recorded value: 1480.6; gal
